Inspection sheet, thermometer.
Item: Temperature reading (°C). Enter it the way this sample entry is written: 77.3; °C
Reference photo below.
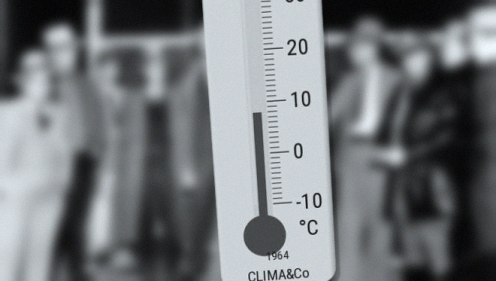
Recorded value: 8; °C
